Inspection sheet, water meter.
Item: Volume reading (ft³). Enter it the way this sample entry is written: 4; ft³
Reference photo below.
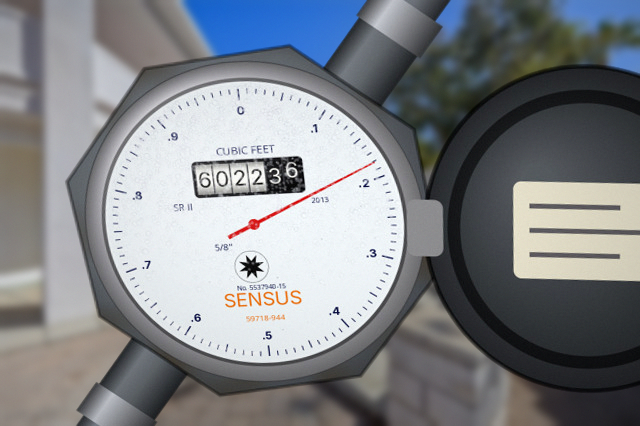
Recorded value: 602236.18; ft³
